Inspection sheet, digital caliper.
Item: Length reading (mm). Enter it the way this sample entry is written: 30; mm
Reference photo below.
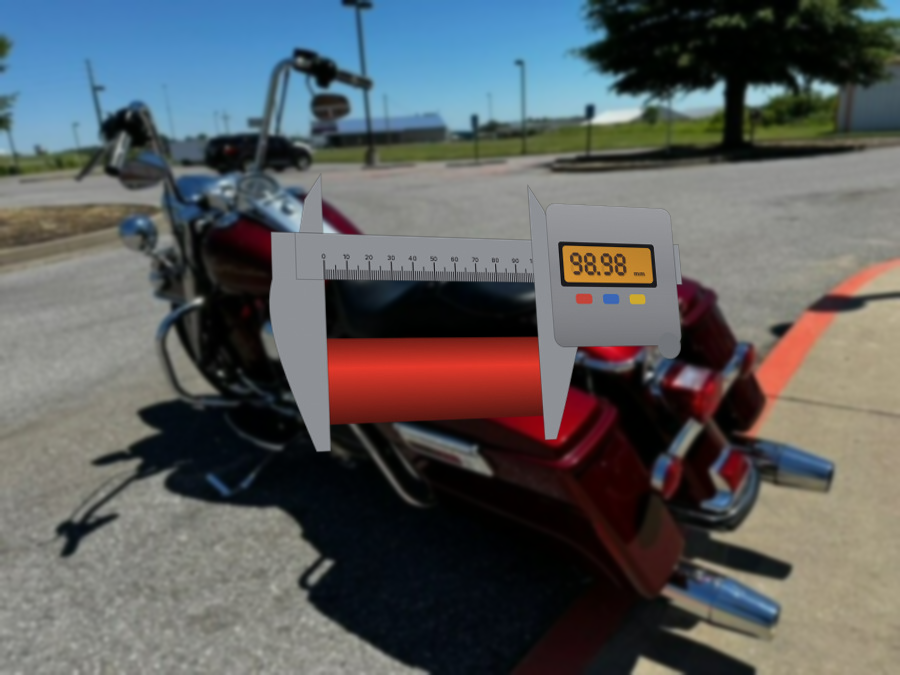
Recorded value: 98.98; mm
